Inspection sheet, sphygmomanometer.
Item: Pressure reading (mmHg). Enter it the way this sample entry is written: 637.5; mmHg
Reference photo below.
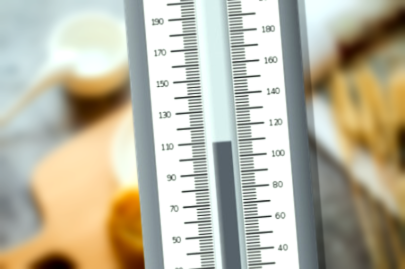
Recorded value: 110; mmHg
